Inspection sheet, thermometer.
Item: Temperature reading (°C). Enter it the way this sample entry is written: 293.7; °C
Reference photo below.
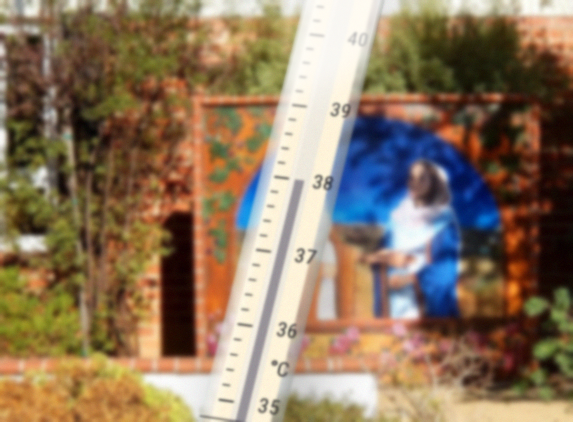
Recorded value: 38; °C
